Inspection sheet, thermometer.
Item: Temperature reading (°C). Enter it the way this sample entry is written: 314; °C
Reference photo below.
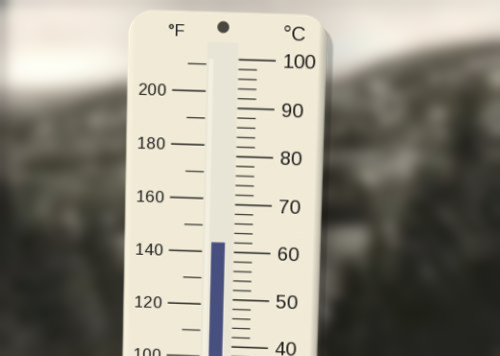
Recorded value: 62; °C
